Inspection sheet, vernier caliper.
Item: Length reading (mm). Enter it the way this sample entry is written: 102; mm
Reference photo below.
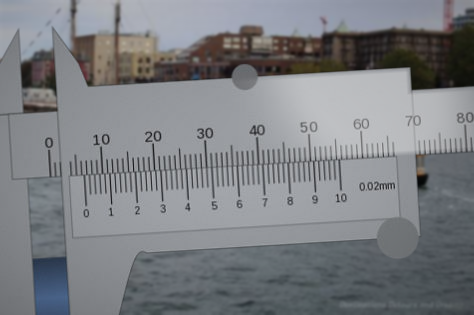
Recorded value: 6.5; mm
